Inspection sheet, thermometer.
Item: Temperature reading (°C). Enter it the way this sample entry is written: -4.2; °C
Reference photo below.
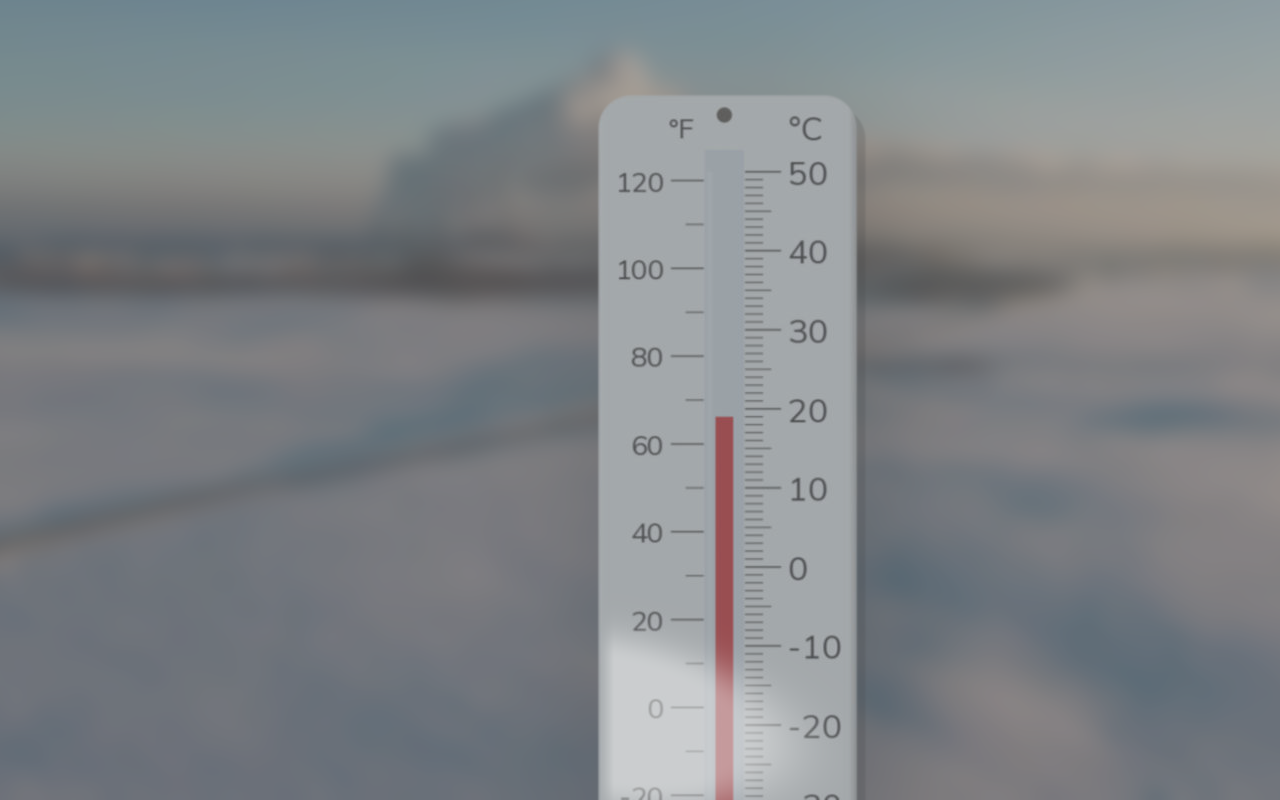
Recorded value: 19; °C
